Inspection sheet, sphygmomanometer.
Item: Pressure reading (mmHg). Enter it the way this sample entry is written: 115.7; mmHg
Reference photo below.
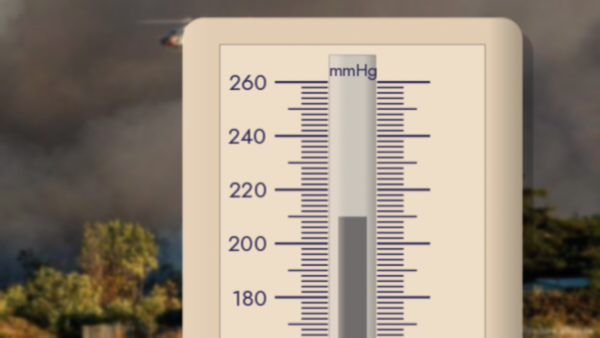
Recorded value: 210; mmHg
